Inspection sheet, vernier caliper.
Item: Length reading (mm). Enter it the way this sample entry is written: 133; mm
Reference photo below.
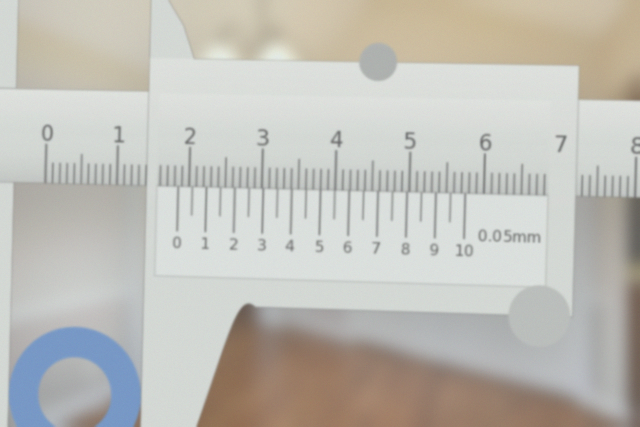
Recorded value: 18.5; mm
